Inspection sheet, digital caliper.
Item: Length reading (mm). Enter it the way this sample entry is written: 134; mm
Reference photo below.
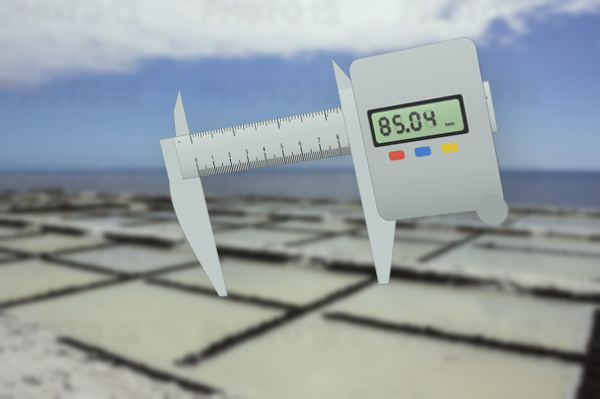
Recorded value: 85.04; mm
